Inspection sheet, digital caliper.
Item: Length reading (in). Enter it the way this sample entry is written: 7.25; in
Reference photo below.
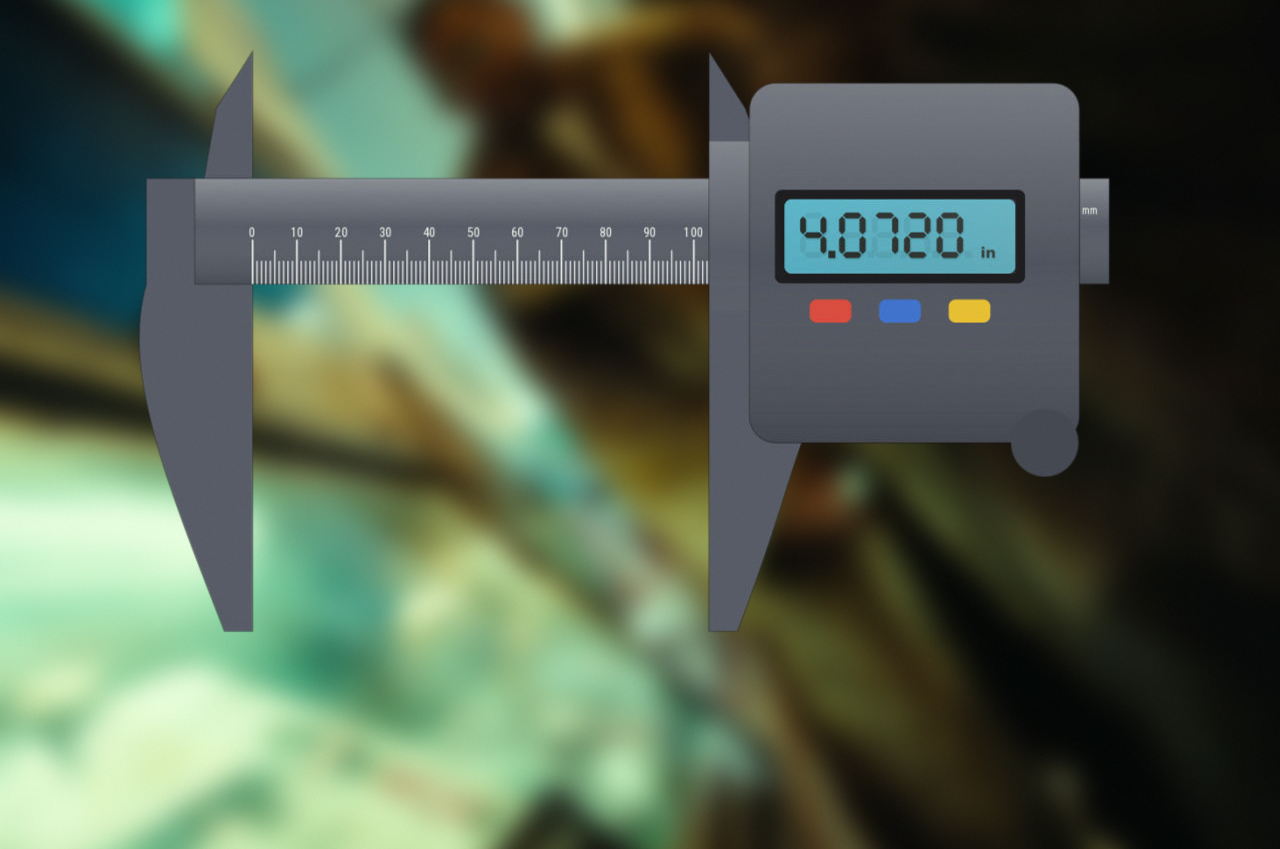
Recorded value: 4.0720; in
